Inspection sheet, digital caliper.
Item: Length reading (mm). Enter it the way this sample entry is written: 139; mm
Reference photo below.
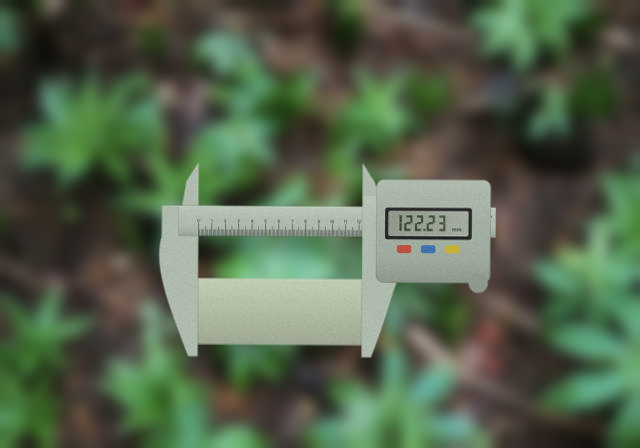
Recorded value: 122.23; mm
